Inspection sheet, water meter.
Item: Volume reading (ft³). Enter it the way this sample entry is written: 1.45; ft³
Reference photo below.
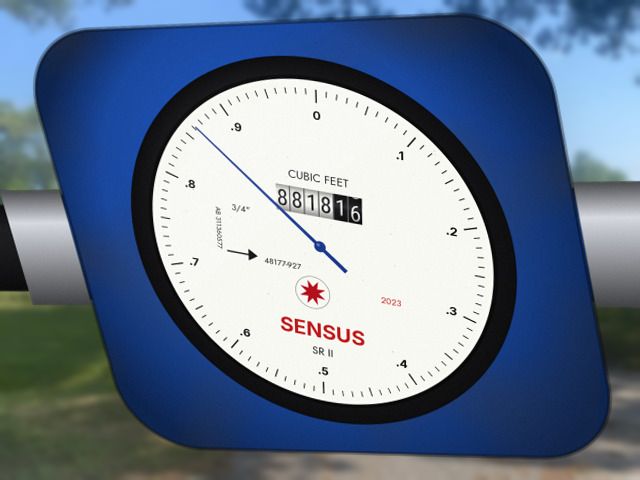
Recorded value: 881815.86; ft³
